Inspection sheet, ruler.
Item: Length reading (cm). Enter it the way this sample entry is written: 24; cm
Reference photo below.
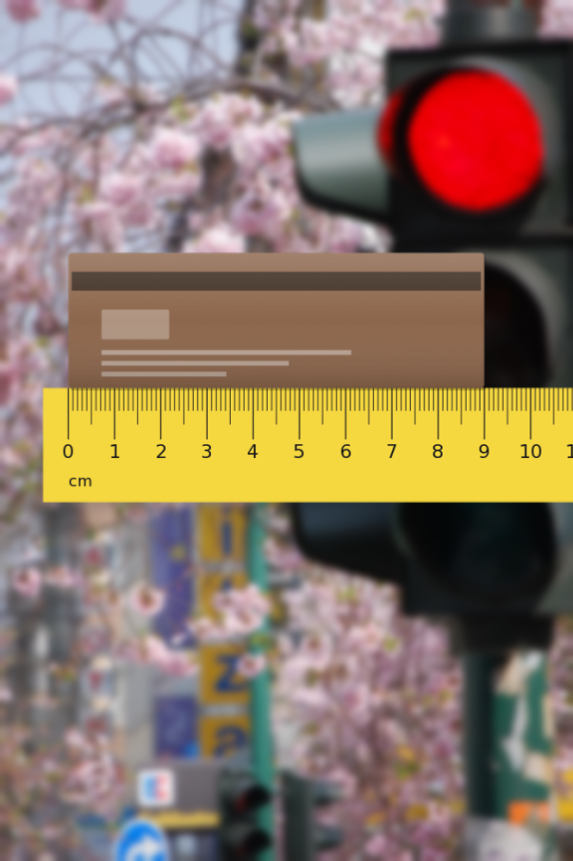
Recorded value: 9; cm
